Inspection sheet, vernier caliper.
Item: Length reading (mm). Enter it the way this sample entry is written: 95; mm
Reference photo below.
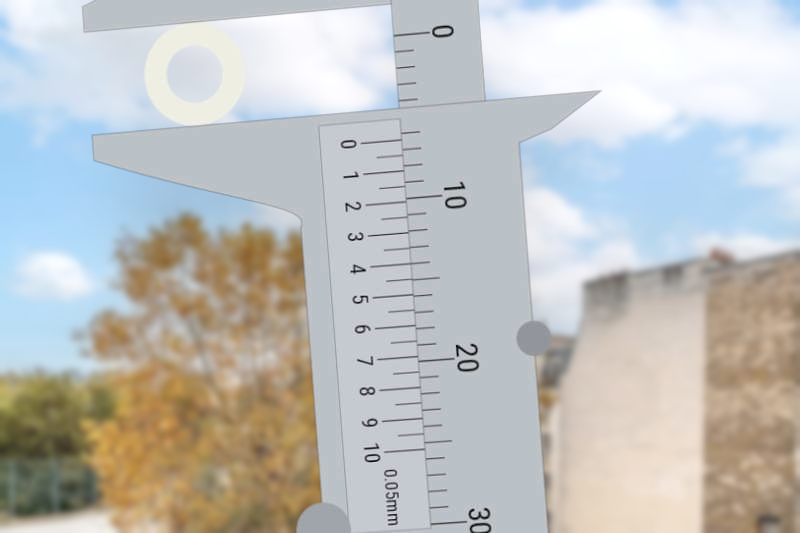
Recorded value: 6.4; mm
